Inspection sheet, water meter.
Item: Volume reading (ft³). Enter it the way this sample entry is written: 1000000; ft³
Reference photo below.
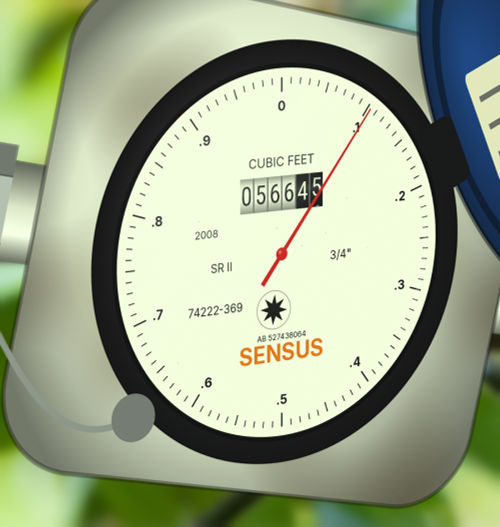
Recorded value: 56645.10; ft³
